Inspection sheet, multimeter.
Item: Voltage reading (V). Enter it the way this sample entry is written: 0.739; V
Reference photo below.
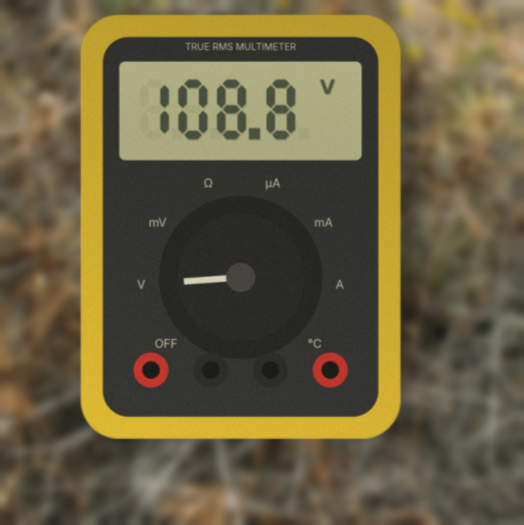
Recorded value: 108.8; V
